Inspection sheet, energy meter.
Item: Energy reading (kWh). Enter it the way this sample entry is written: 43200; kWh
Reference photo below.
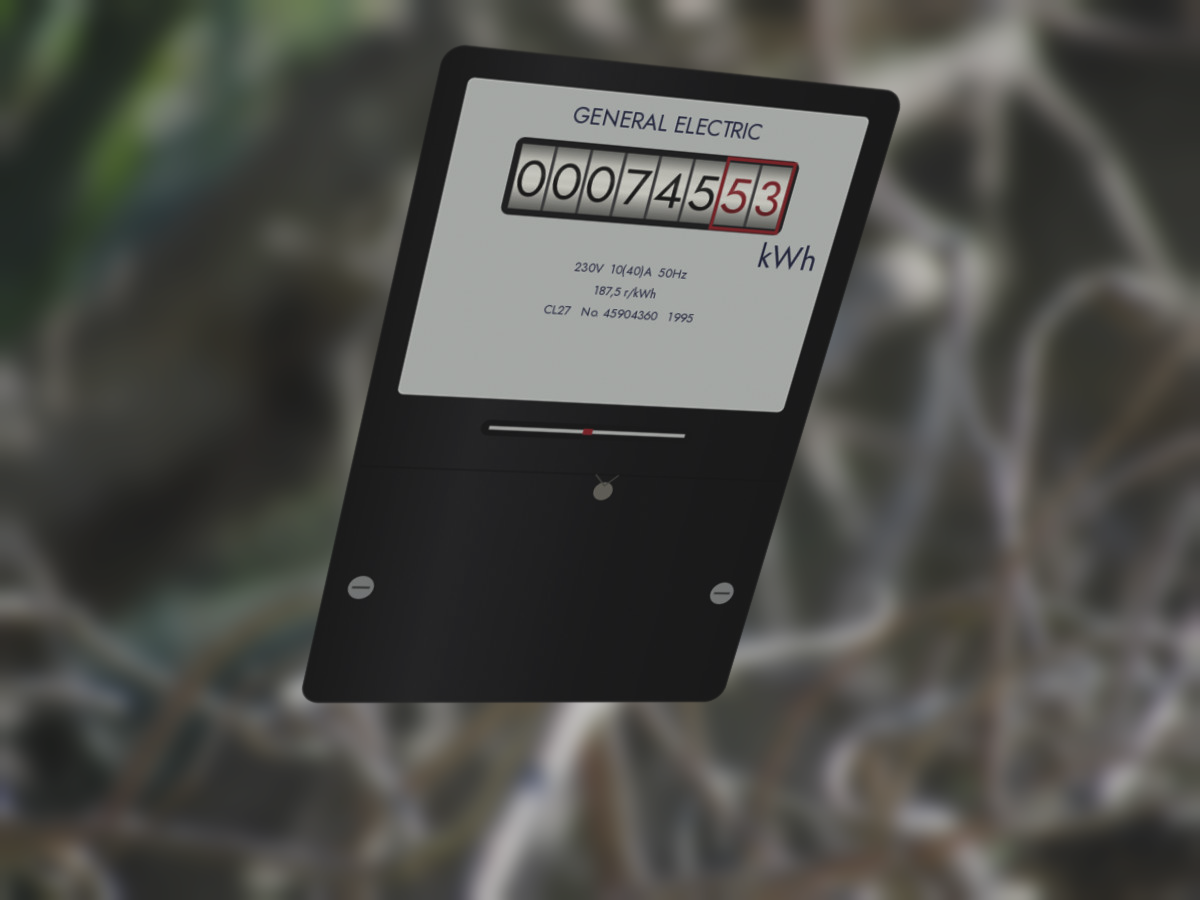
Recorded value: 745.53; kWh
